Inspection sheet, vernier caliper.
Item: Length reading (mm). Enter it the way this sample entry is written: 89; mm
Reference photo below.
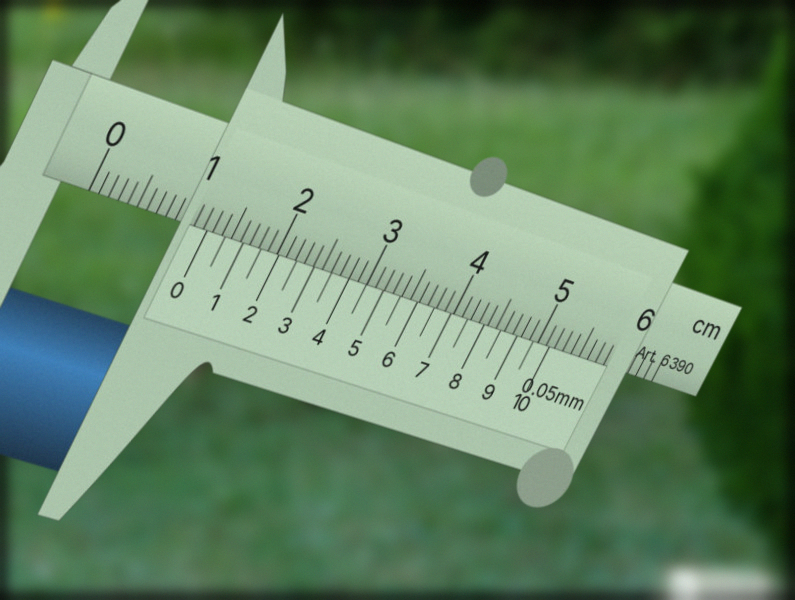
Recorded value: 12.4; mm
